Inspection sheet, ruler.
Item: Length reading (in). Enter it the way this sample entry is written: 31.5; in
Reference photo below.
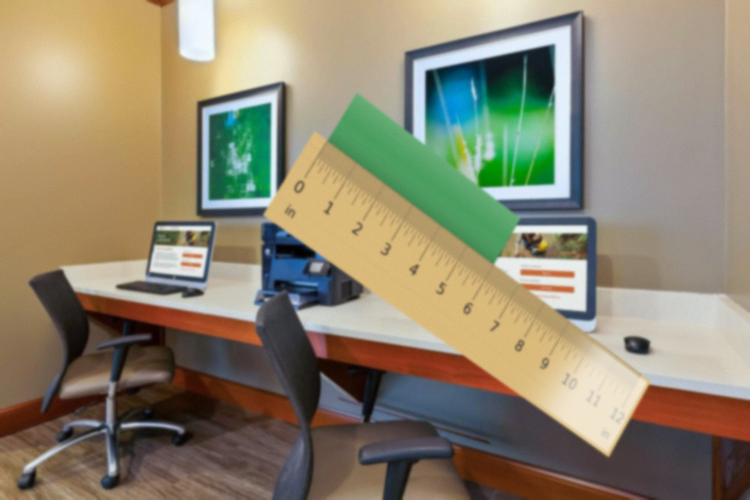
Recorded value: 6; in
